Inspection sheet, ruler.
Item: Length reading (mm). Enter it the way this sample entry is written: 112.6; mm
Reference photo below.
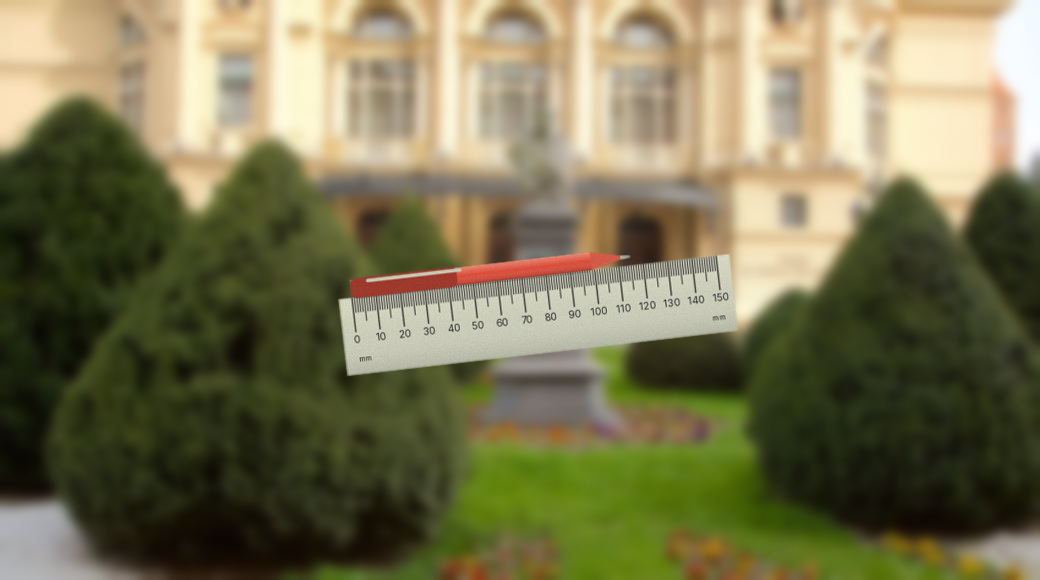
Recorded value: 115; mm
